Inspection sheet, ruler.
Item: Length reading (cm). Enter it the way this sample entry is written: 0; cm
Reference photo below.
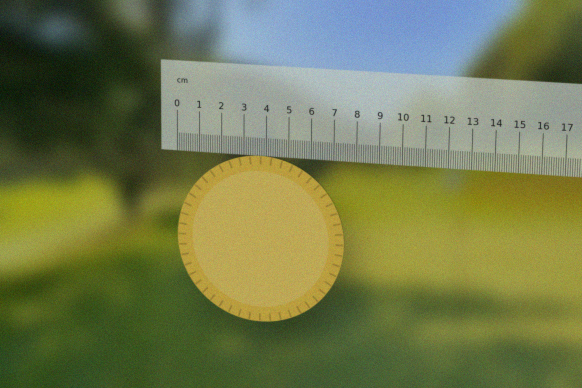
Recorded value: 7.5; cm
